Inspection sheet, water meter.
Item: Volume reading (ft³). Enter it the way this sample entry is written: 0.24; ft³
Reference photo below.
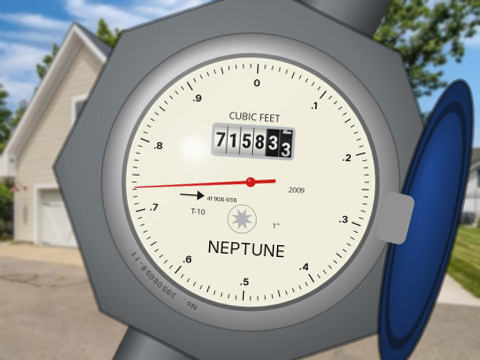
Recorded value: 715832.73; ft³
